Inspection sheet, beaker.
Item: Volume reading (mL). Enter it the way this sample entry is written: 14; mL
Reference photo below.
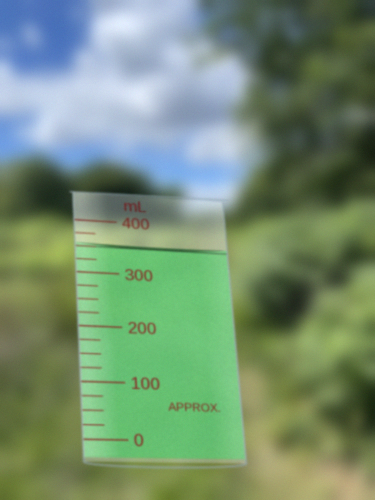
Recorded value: 350; mL
